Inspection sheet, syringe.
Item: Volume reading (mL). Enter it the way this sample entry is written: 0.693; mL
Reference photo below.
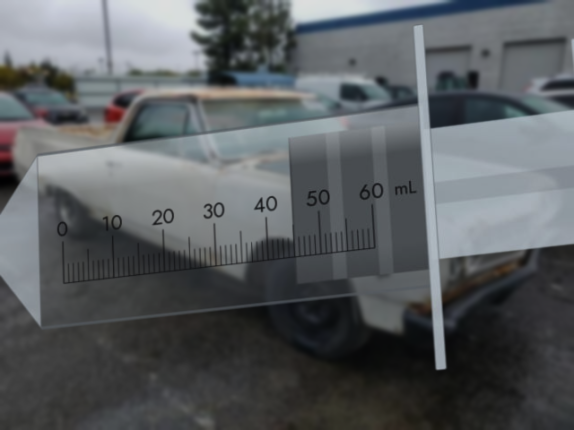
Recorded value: 45; mL
